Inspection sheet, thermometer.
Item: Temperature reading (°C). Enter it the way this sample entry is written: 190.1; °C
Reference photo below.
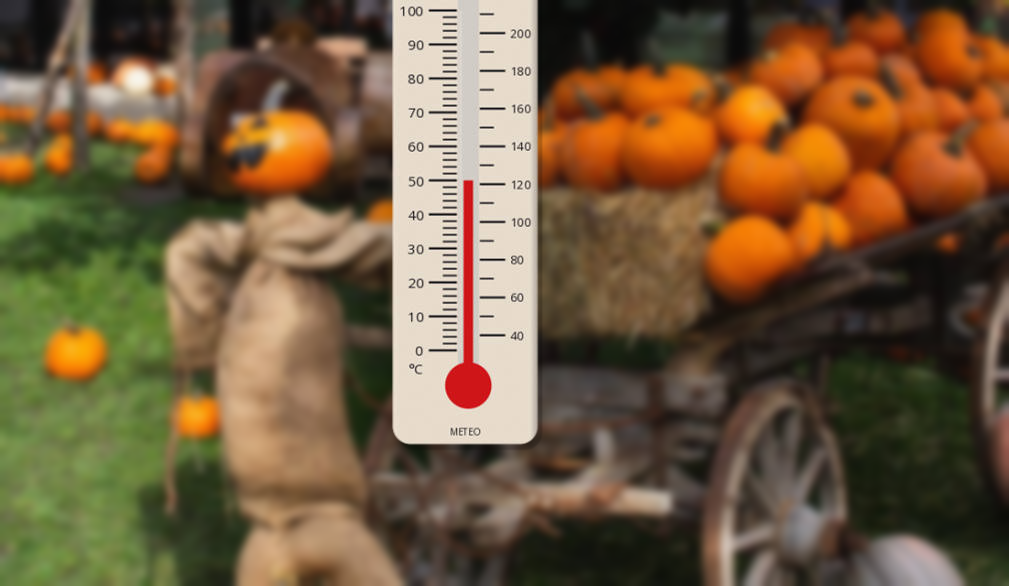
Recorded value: 50; °C
